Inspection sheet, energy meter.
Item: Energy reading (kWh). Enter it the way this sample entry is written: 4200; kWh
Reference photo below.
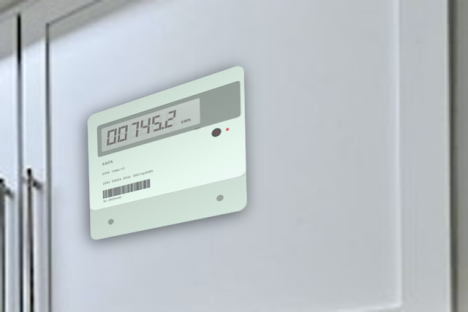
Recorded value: 745.2; kWh
